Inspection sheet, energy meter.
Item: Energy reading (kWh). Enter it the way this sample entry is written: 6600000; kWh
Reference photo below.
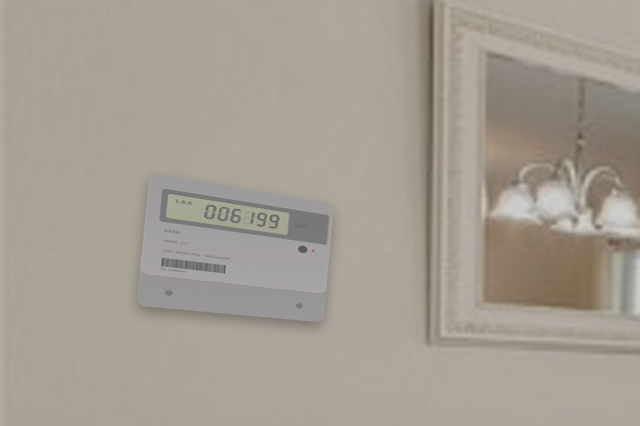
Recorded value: 6199; kWh
